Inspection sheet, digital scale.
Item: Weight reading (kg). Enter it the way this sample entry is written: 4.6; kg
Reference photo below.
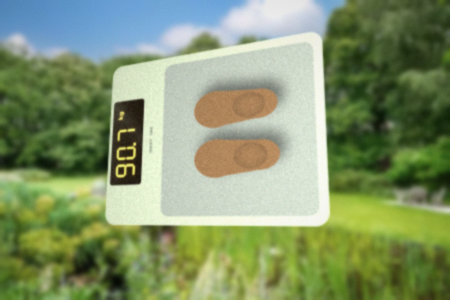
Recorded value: 90.7; kg
